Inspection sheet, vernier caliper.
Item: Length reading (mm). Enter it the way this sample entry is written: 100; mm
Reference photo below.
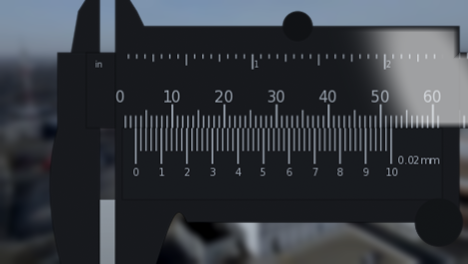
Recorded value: 3.0; mm
